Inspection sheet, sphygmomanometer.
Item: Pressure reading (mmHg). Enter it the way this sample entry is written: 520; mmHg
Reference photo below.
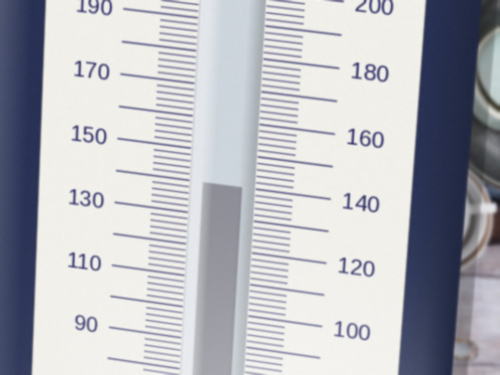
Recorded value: 140; mmHg
